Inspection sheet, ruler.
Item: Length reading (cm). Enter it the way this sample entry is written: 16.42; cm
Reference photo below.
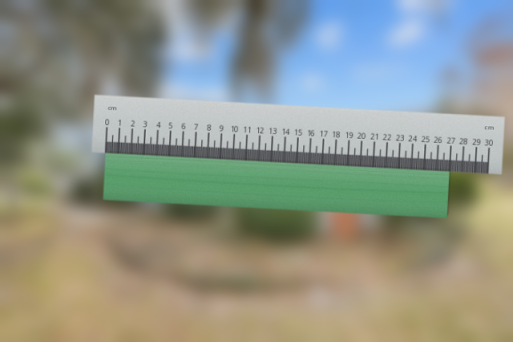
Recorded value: 27; cm
